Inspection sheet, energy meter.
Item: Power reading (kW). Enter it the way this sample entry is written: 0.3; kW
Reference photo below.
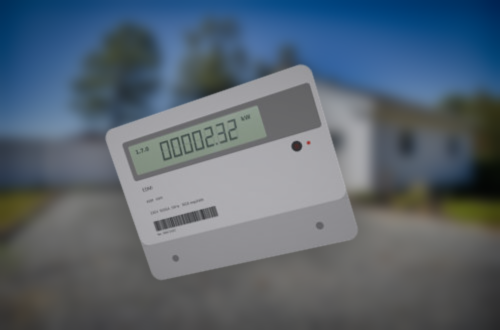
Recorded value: 2.32; kW
